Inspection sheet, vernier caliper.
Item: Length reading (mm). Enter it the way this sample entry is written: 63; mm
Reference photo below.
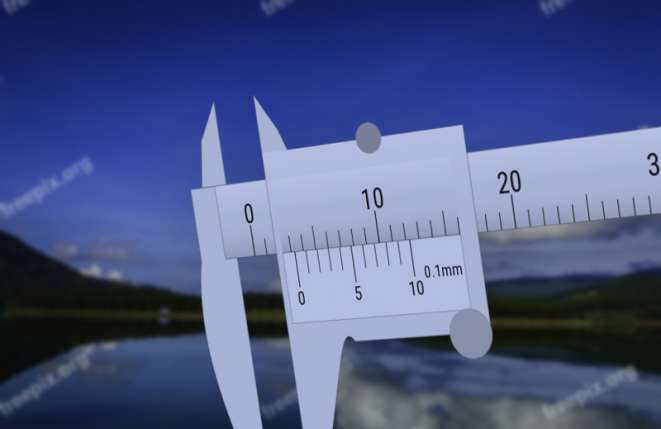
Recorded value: 3.3; mm
